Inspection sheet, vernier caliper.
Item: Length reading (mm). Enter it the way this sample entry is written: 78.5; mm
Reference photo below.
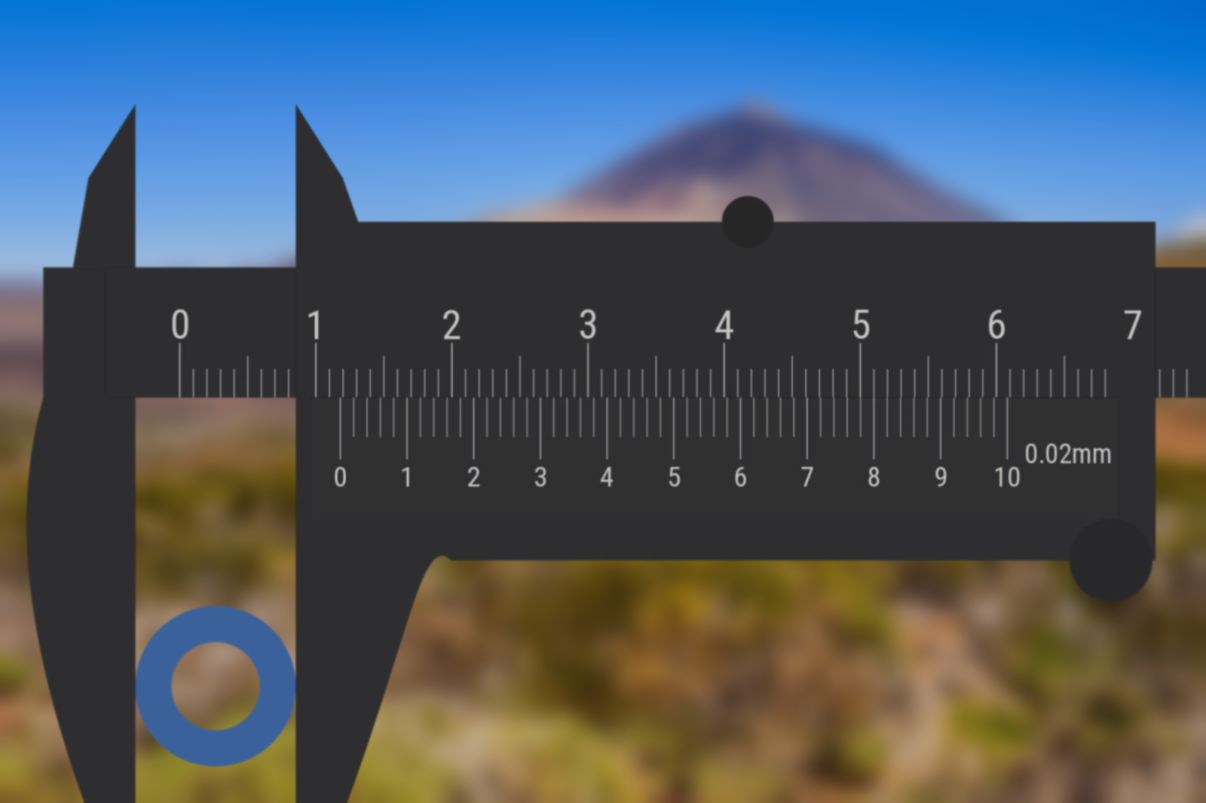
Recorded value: 11.8; mm
